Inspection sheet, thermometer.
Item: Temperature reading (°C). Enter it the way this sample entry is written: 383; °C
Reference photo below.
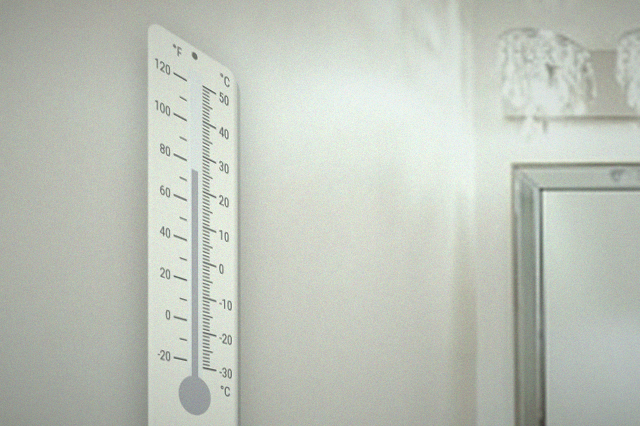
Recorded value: 25; °C
